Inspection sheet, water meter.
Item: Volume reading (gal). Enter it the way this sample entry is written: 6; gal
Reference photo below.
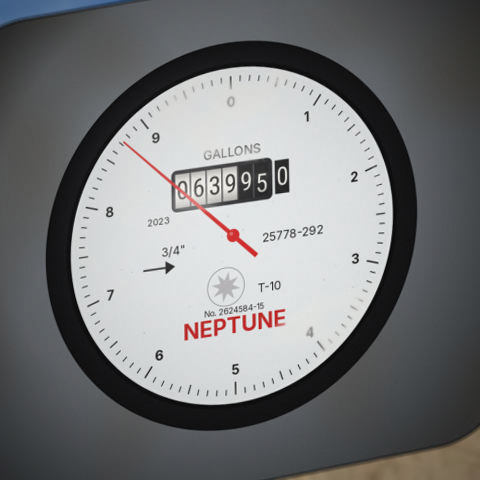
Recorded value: 639948.7; gal
